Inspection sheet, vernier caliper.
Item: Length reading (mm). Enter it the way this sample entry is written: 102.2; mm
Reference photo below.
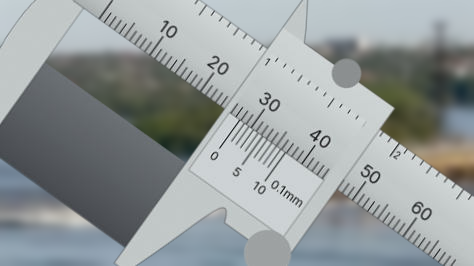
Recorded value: 27.8; mm
